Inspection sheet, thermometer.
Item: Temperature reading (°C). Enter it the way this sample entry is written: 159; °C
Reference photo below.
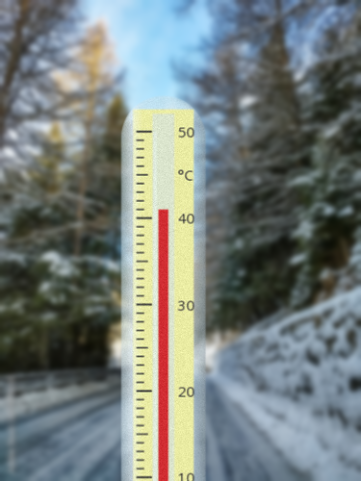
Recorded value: 41; °C
